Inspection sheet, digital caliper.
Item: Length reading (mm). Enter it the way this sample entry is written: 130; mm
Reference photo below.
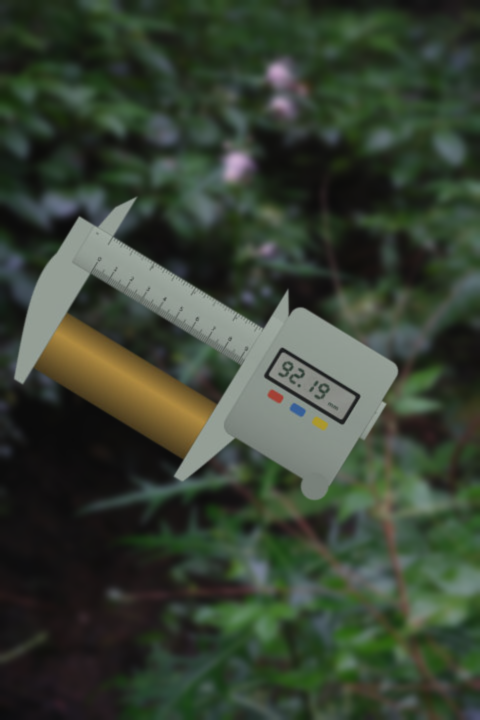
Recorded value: 92.19; mm
